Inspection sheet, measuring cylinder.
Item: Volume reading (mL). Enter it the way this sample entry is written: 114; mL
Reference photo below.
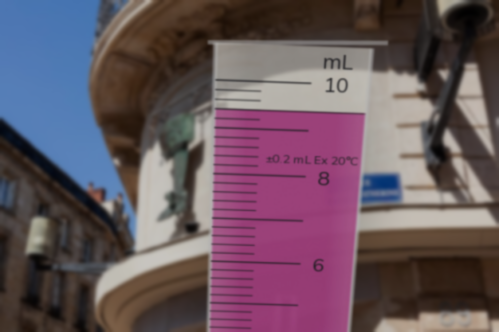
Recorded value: 9.4; mL
